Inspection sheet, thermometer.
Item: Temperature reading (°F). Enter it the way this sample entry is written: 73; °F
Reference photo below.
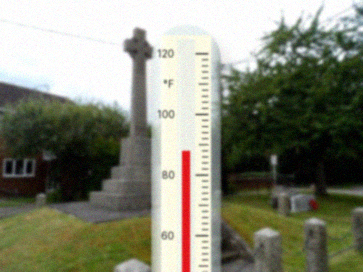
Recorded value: 88; °F
